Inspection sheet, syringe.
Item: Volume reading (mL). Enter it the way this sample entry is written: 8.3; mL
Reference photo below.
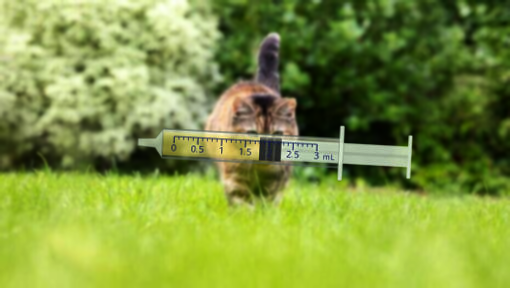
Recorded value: 1.8; mL
